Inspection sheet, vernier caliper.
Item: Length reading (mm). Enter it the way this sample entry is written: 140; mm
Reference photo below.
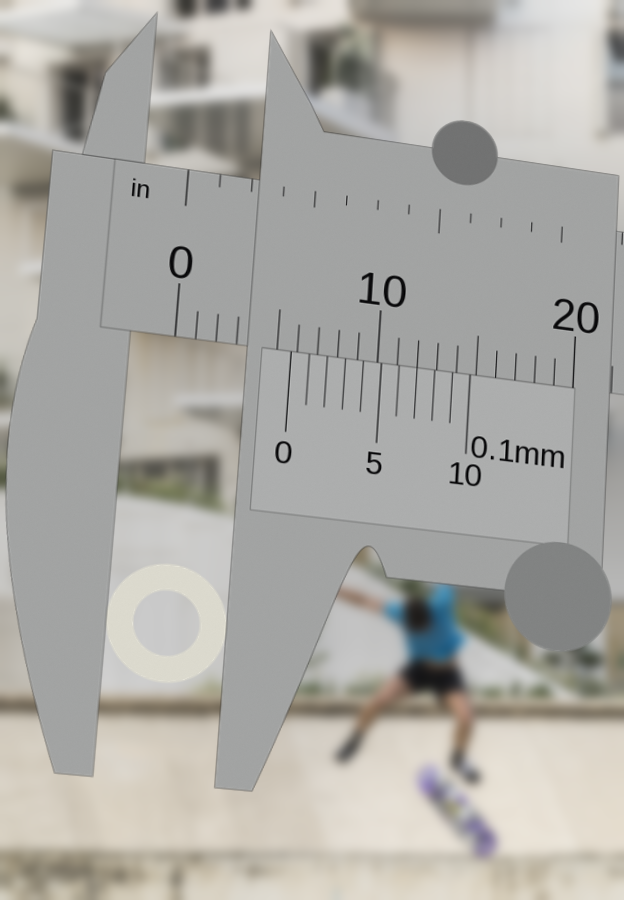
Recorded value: 5.7; mm
